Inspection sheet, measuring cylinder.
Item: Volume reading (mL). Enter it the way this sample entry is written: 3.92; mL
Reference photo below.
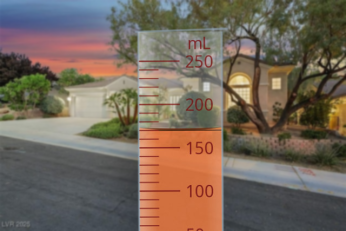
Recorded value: 170; mL
